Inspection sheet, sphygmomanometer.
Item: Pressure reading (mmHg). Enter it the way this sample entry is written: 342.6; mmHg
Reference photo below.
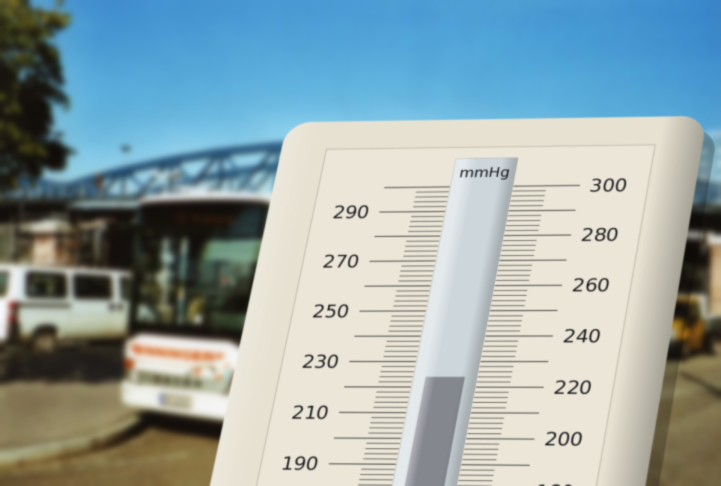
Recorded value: 224; mmHg
